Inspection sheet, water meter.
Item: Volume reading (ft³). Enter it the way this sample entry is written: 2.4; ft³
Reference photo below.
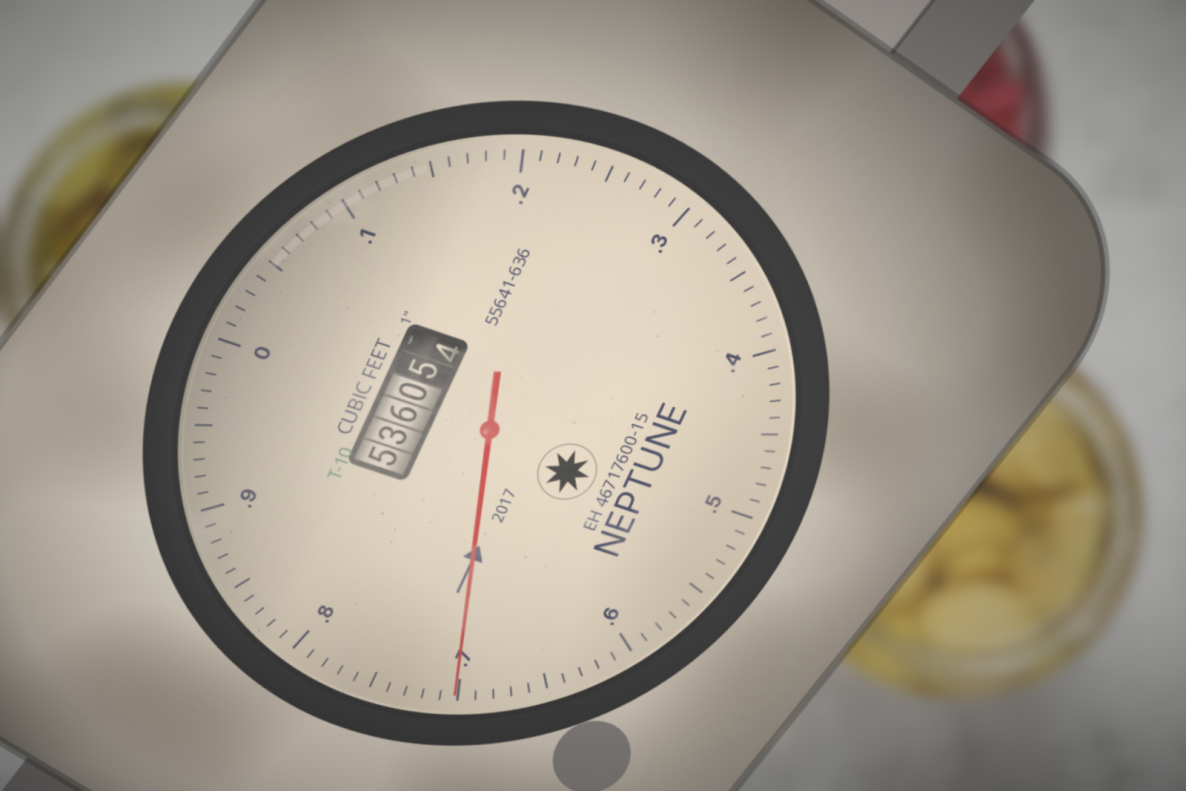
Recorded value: 536053.70; ft³
